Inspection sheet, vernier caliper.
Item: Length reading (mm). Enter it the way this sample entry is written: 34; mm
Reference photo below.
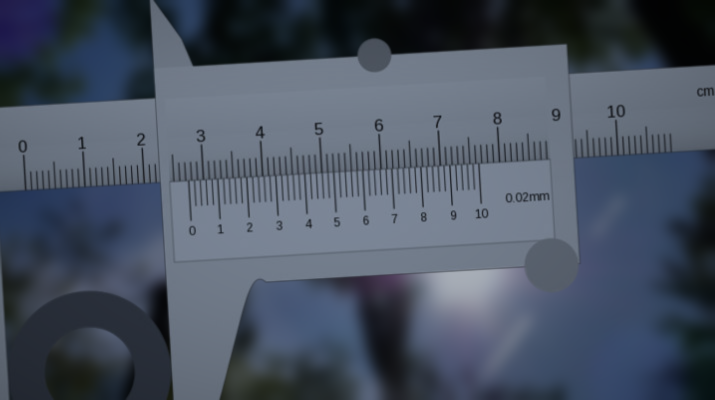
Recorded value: 27.5; mm
